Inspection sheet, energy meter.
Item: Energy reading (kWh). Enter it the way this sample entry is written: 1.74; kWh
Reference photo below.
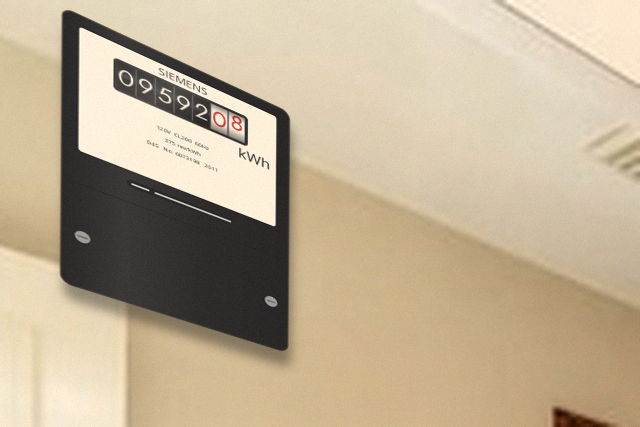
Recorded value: 9592.08; kWh
